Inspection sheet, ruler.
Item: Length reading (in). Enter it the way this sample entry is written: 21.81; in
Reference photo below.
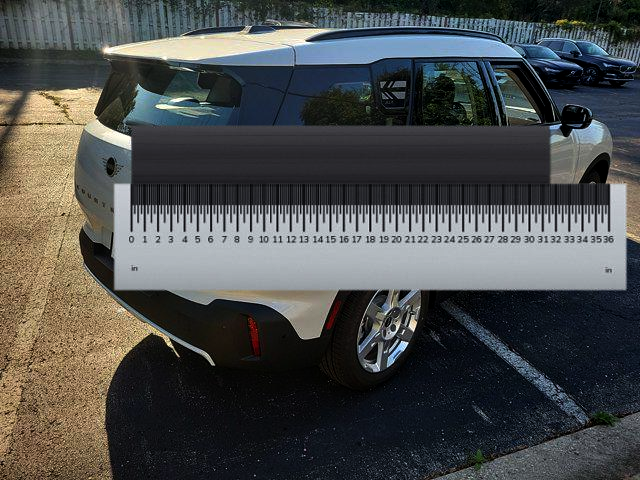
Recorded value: 31.5; in
